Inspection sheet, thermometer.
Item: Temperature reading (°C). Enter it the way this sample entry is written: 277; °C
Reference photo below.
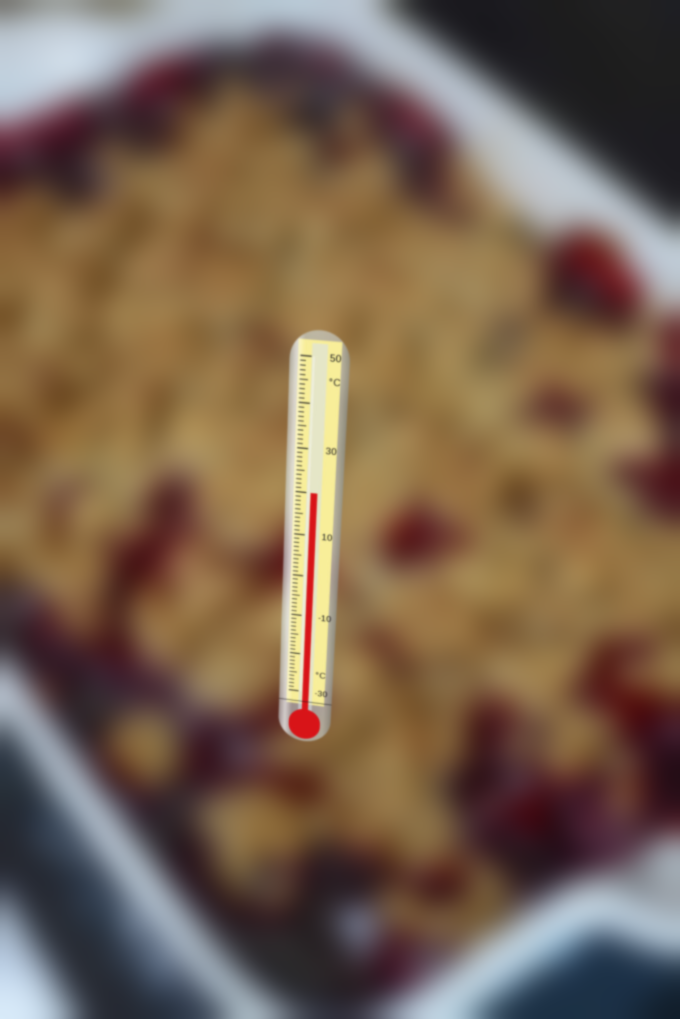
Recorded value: 20; °C
